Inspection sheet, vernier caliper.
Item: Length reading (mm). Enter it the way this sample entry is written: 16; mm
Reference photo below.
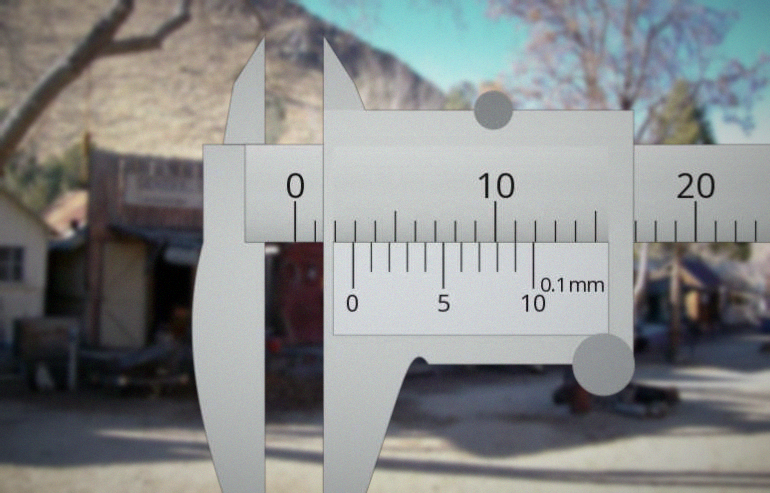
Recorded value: 2.9; mm
